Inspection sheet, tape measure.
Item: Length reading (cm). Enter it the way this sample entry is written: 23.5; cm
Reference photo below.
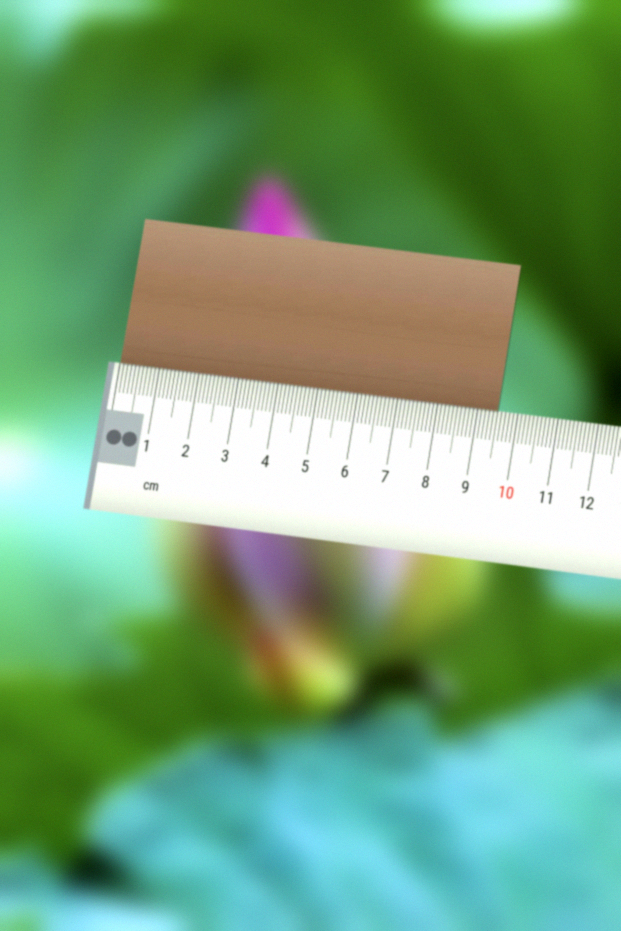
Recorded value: 9.5; cm
